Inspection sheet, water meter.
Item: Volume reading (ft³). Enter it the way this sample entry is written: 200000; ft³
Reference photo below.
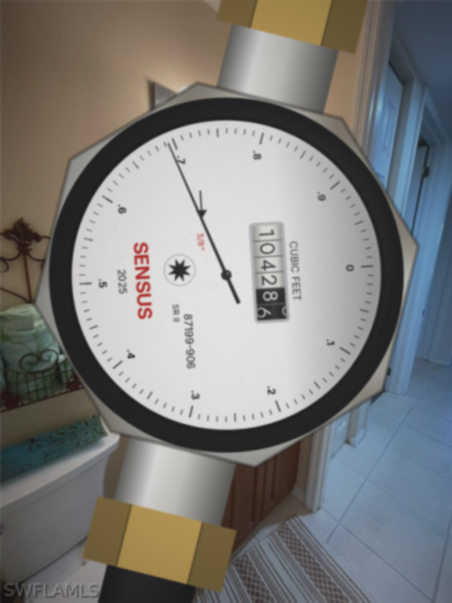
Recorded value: 104285.69; ft³
